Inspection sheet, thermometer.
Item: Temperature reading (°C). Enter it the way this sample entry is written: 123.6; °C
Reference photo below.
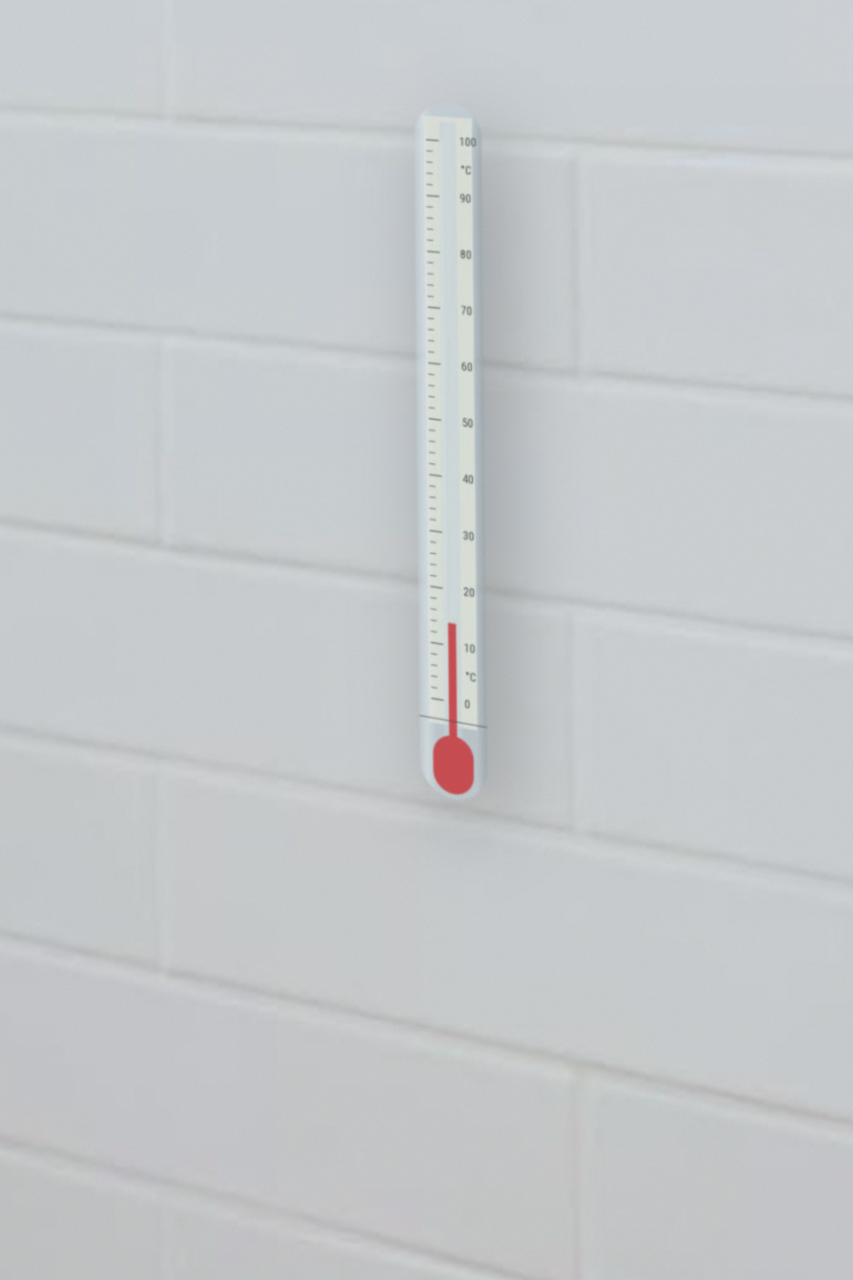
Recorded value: 14; °C
